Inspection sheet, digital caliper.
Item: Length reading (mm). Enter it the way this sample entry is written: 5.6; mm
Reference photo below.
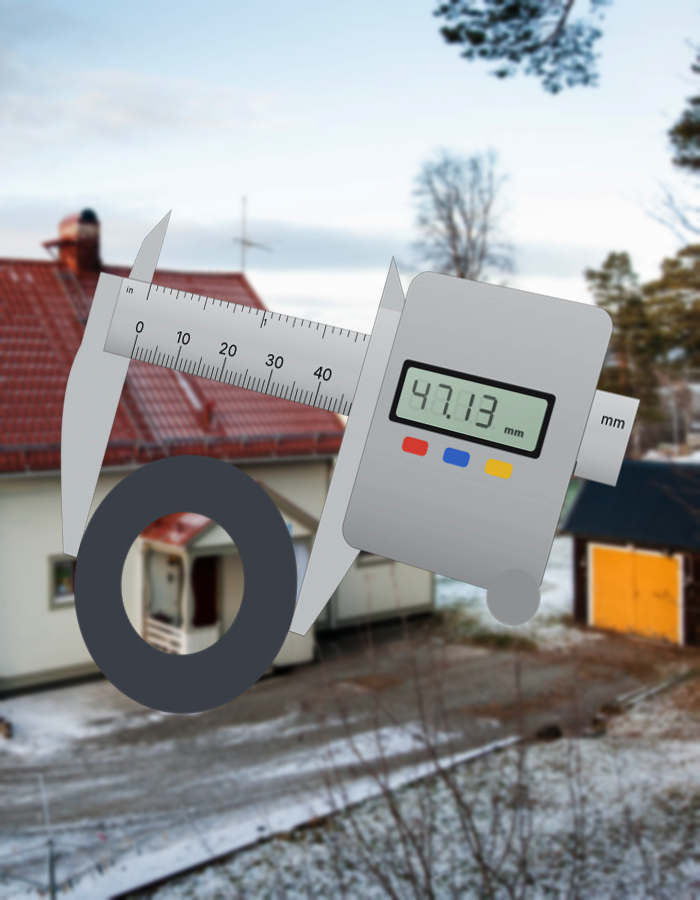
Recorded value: 47.13; mm
